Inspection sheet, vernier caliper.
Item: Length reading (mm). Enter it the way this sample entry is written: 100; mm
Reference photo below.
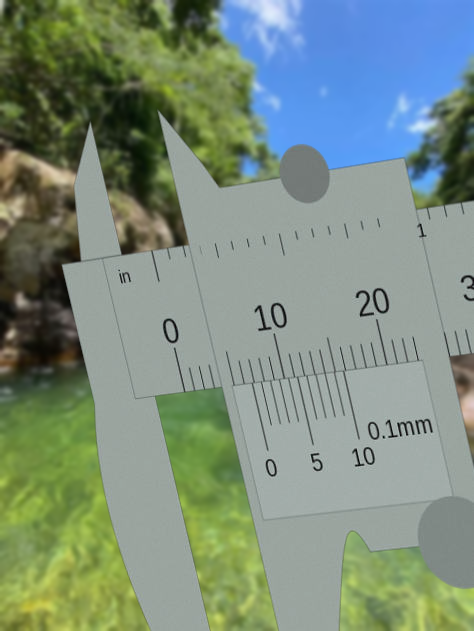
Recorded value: 6.8; mm
